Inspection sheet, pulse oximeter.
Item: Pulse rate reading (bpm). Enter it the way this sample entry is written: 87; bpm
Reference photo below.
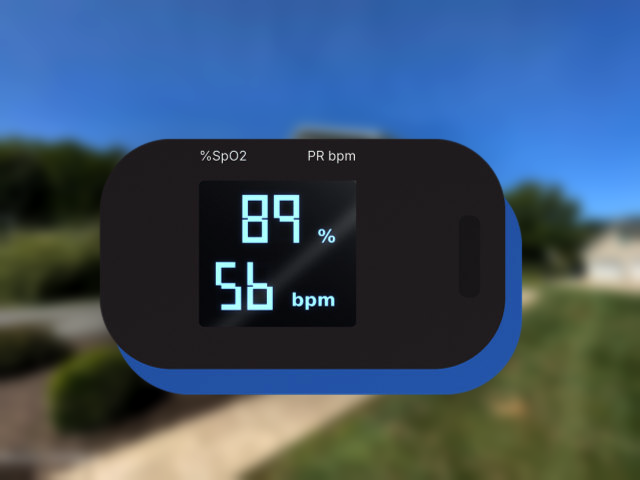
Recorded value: 56; bpm
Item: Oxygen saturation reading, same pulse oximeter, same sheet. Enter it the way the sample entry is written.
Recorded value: 89; %
